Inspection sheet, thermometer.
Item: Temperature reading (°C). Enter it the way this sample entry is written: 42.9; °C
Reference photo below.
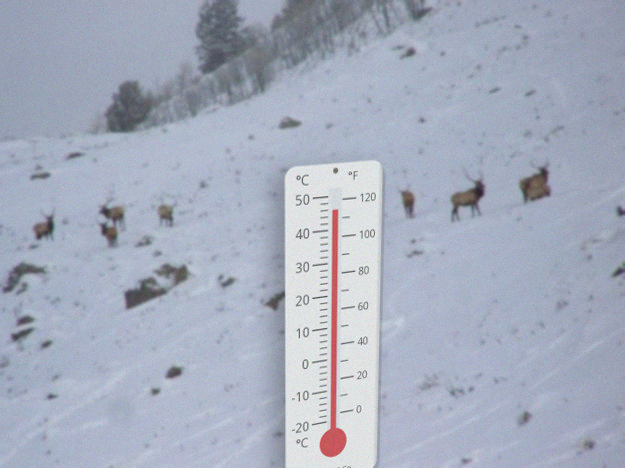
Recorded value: 46; °C
